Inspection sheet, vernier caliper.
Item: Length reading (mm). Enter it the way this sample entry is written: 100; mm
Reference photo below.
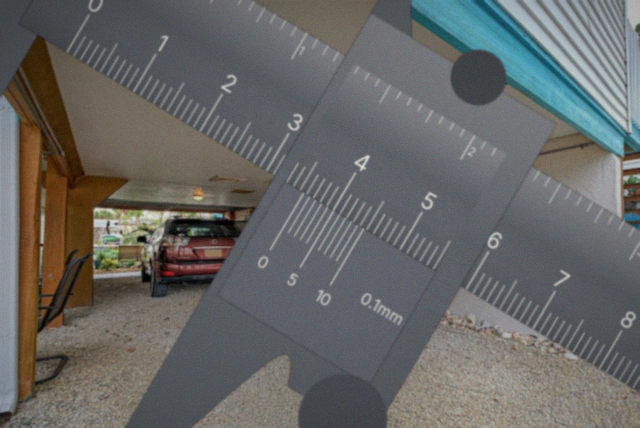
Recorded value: 35.6; mm
